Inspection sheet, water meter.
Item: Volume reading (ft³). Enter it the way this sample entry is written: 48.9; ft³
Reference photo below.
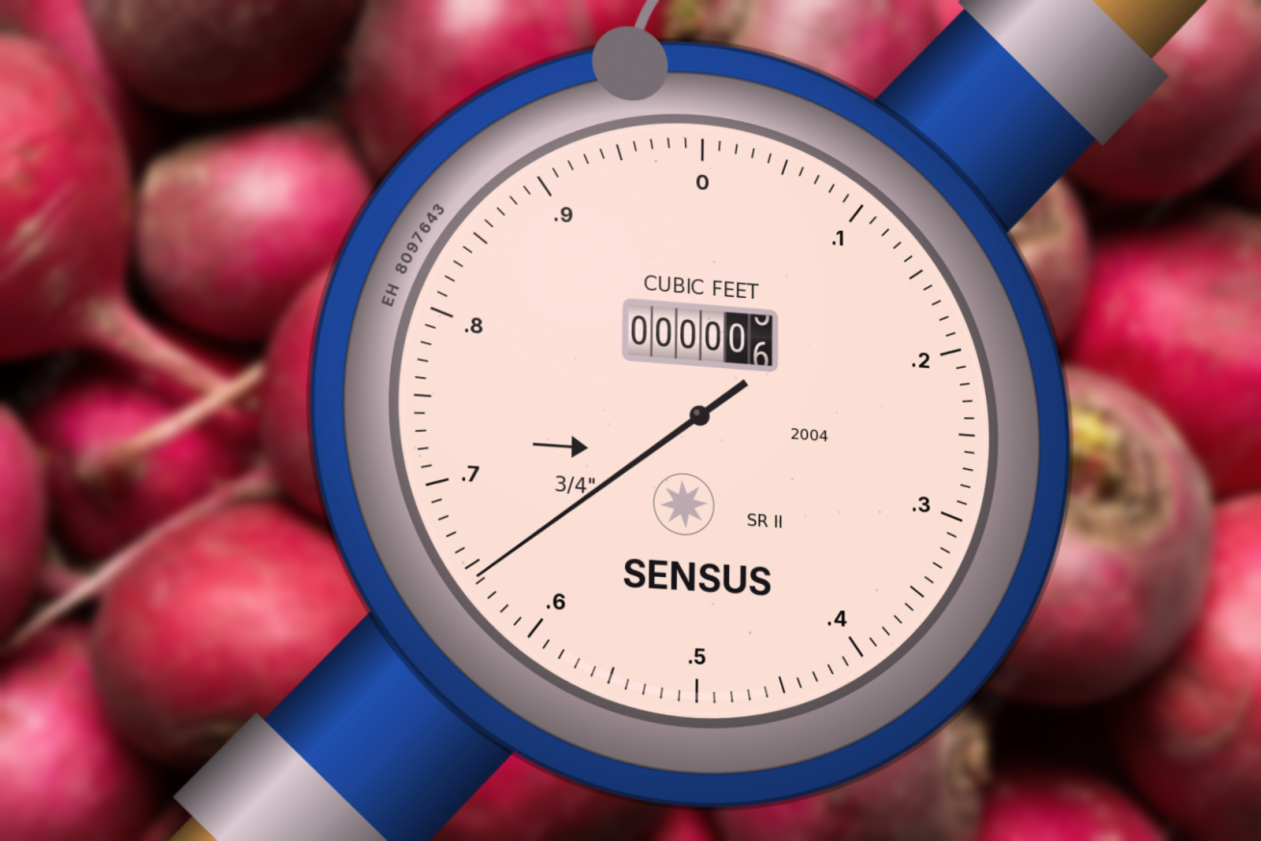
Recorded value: 5.64; ft³
